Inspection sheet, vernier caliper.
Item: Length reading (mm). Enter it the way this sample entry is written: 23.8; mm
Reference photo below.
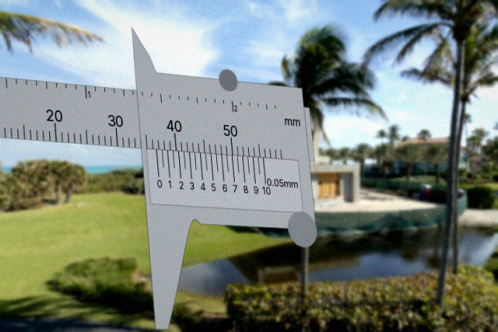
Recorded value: 36.6; mm
